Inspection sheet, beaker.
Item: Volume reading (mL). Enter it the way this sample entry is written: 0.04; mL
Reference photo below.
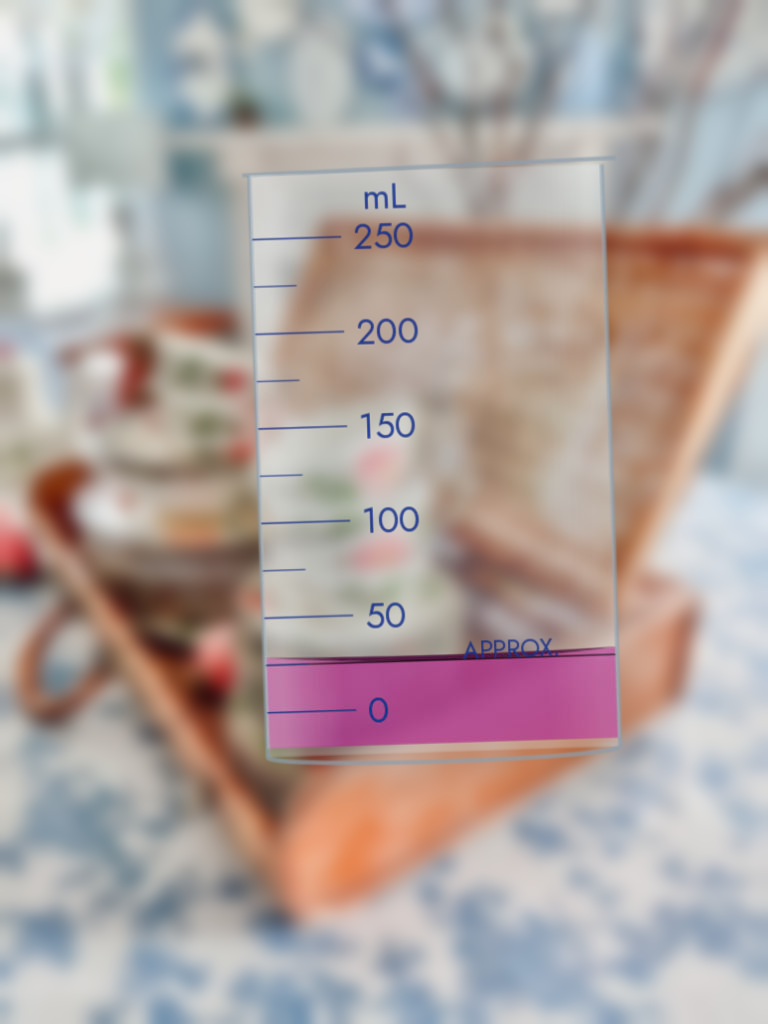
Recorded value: 25; mL
